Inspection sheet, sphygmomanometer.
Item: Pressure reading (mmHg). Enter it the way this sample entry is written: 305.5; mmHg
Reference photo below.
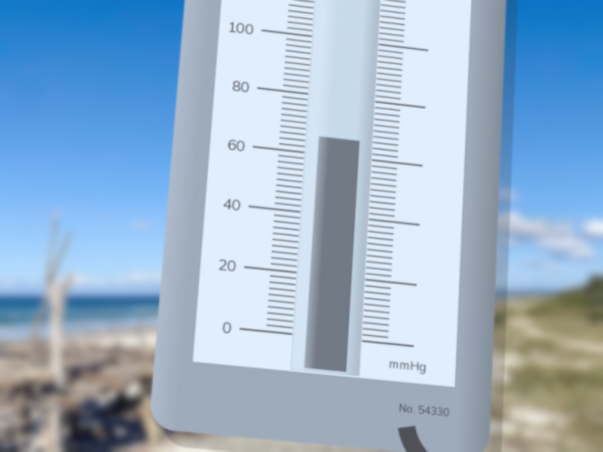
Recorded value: 66; mmHg
